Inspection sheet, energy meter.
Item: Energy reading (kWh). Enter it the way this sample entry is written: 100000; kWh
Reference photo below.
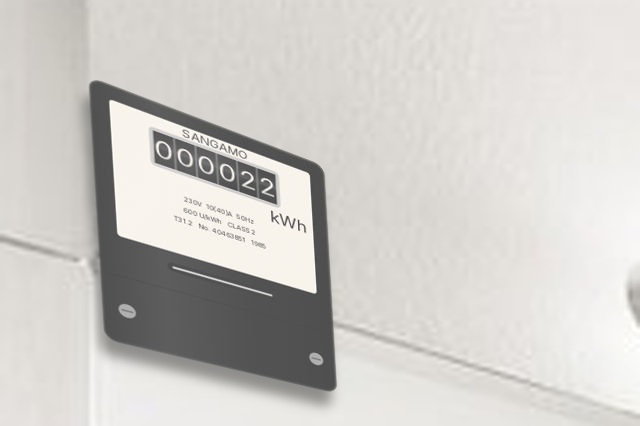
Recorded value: 22; kWh
